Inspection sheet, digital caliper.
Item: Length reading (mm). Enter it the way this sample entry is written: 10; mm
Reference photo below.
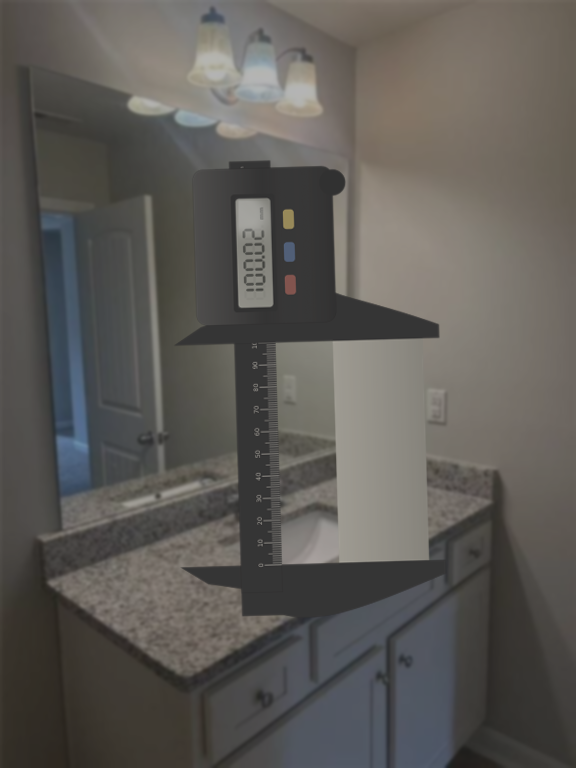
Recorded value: 100.02; mm
